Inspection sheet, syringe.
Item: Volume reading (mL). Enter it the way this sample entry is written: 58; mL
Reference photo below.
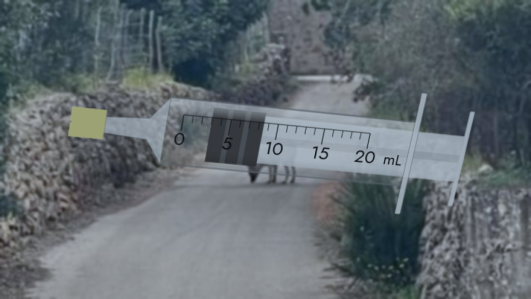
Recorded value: 3; mL
